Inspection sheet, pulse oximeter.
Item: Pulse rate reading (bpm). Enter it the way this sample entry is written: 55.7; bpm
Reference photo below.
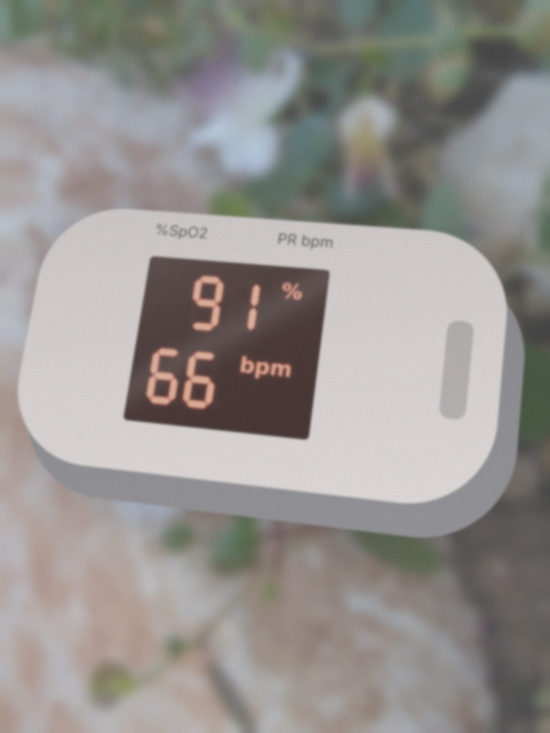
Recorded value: 66; bpm
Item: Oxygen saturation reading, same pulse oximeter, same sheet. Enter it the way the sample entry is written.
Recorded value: 91; %
